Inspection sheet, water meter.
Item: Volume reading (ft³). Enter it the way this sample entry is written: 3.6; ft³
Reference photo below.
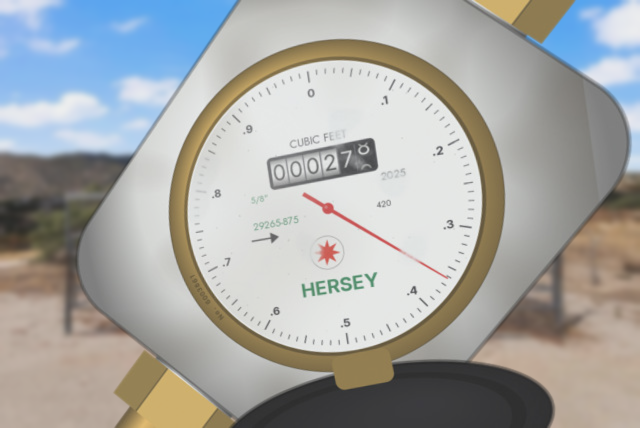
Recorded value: 278.36; ft³
